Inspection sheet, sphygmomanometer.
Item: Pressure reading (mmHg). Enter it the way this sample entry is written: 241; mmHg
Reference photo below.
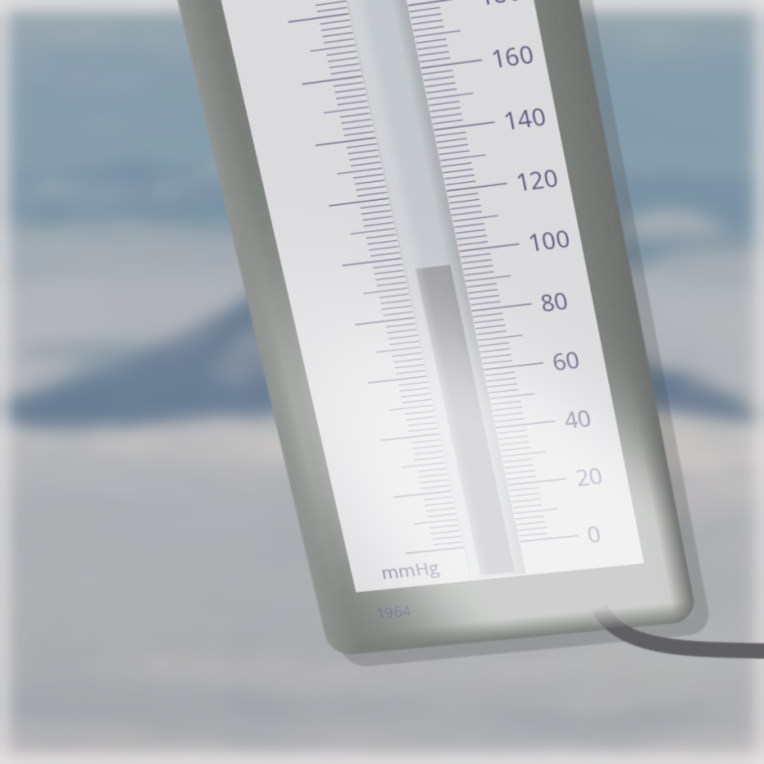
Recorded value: 96; mmHg
